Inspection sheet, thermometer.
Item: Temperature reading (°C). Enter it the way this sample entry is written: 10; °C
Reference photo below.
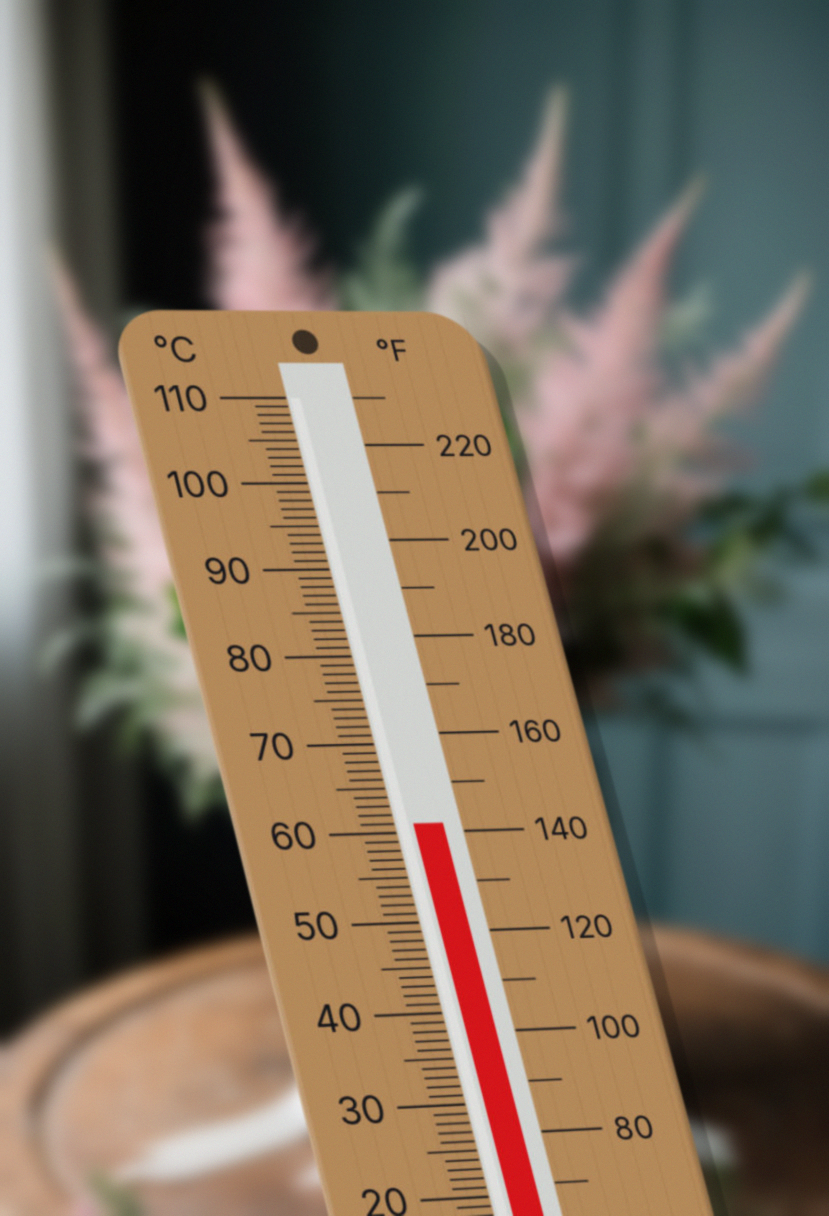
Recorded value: 61; °C
